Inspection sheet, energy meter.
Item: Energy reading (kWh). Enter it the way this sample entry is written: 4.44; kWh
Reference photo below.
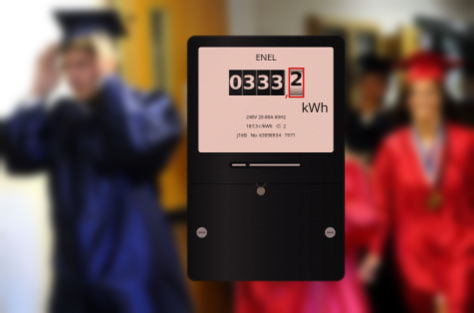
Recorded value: 333.2; kWh
